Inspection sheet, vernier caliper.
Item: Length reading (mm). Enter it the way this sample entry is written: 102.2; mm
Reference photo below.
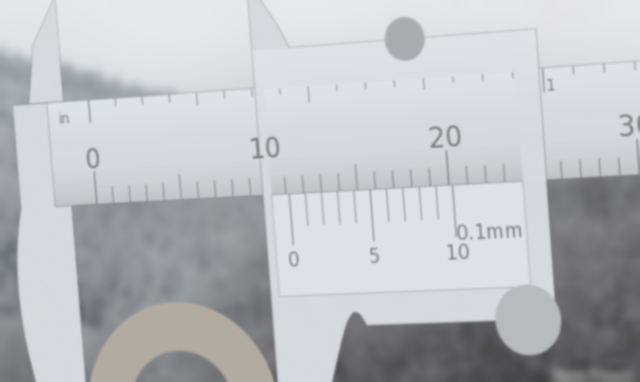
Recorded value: 11.2; mm
